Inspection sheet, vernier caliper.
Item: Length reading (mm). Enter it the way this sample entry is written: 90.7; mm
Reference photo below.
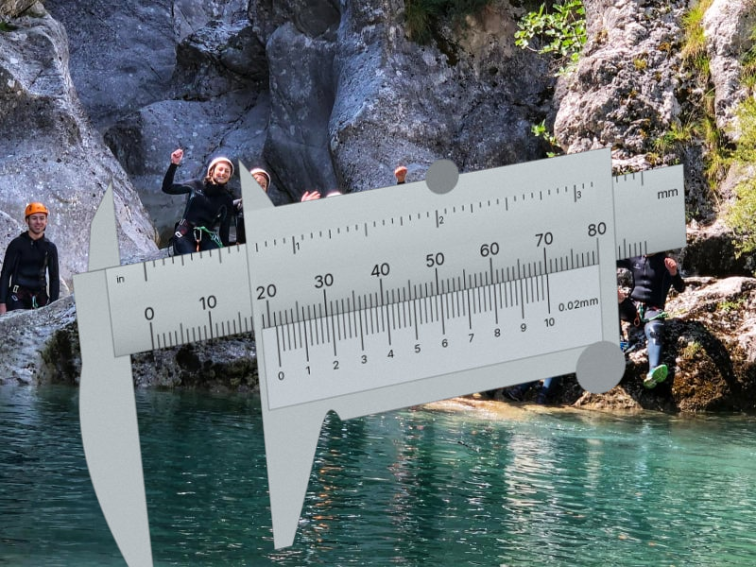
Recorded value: 21.2; mm
